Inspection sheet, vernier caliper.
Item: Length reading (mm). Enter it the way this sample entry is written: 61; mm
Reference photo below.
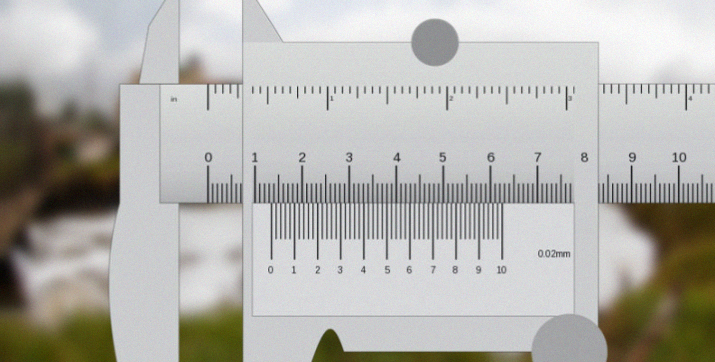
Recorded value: 13.5; mm
